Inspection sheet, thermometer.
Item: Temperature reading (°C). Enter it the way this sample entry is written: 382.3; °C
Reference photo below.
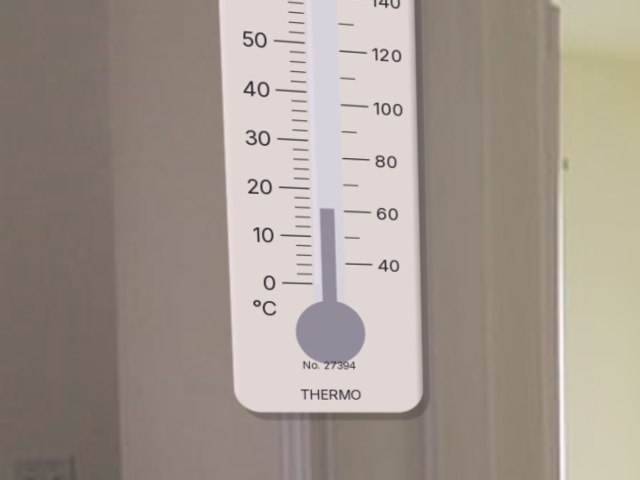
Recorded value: 16; °C
